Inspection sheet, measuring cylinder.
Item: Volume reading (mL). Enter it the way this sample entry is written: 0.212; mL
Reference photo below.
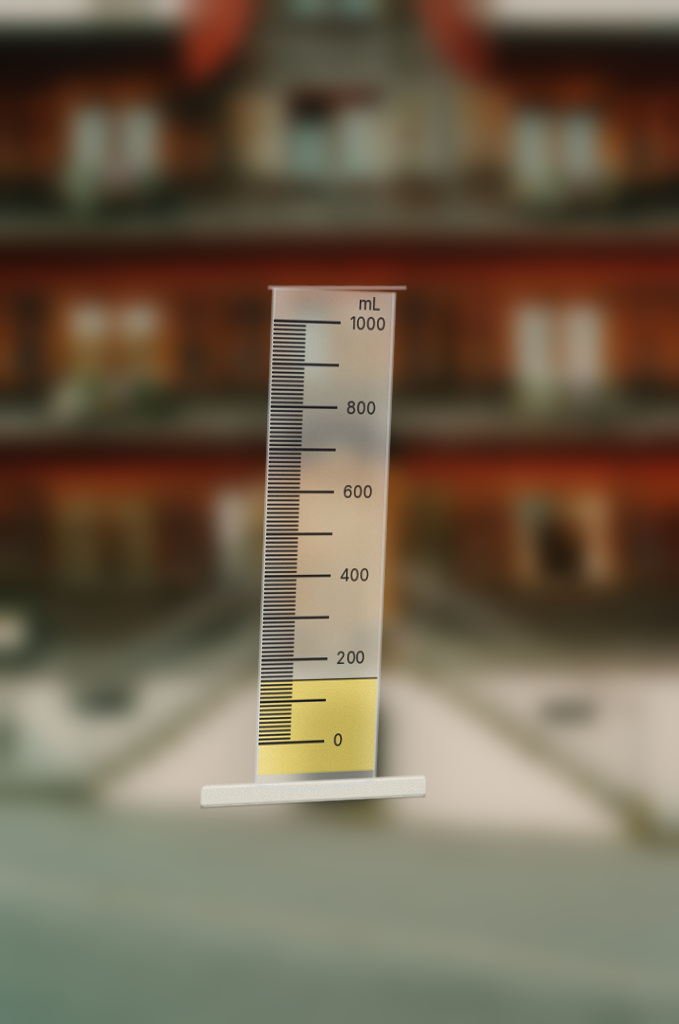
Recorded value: 150; mL
